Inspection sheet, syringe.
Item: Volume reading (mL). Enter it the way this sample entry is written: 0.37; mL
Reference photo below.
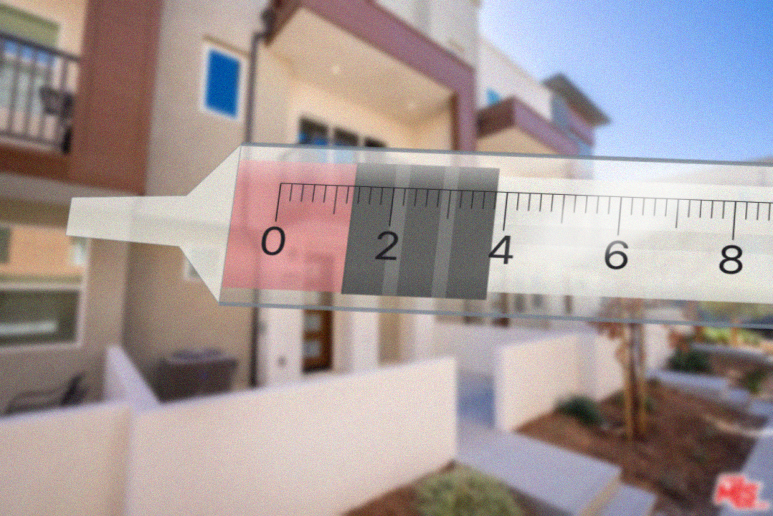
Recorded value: 1.3; mL
